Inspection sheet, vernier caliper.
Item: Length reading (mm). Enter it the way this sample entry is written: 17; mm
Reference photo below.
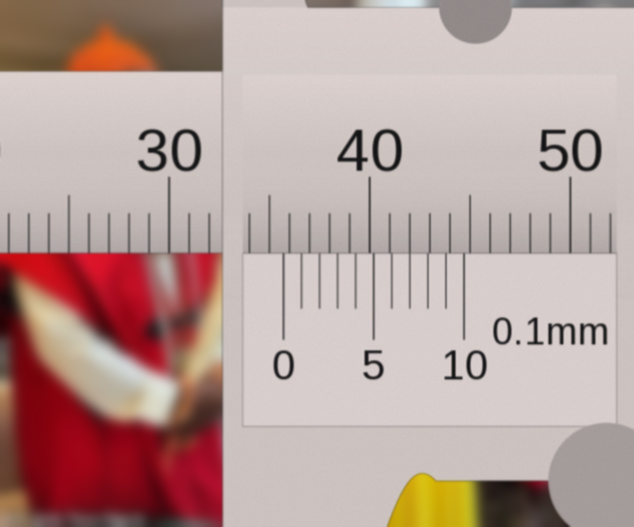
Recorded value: 35.7; mm
